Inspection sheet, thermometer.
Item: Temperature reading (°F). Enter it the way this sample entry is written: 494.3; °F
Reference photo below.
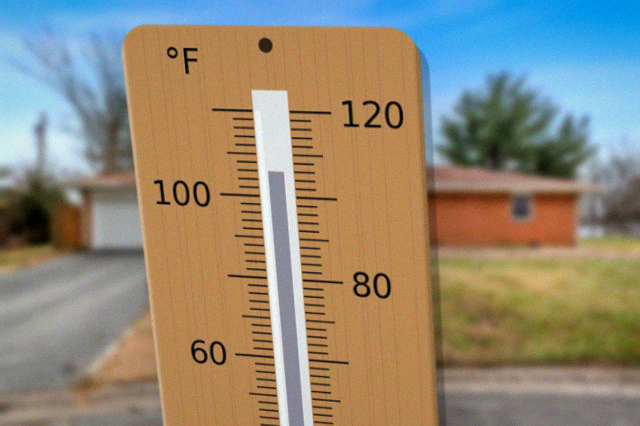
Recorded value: 106; °F
